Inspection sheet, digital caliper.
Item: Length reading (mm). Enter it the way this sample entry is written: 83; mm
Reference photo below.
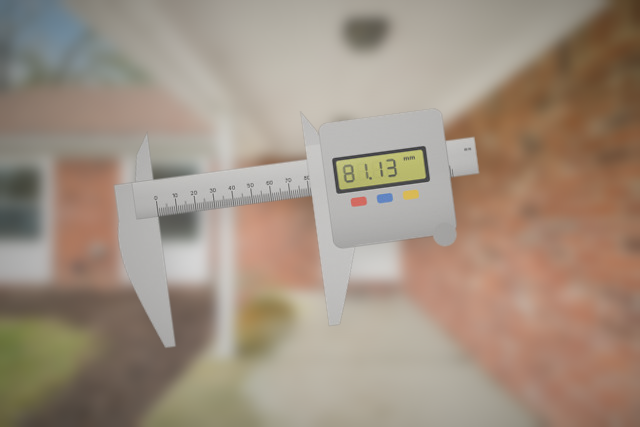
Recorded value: 81.13; mm
